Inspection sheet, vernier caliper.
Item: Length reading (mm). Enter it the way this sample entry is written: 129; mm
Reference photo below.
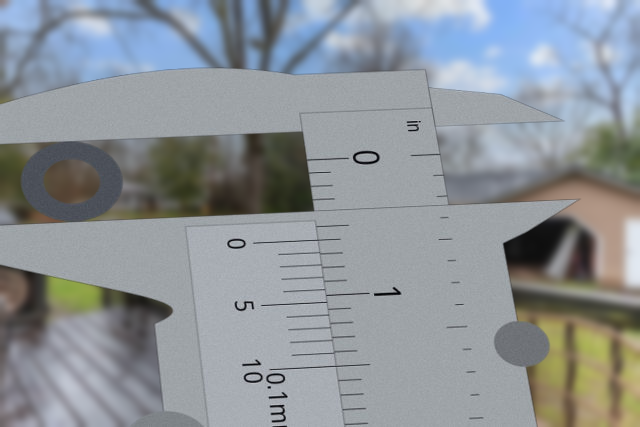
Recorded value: 6.0; mm
